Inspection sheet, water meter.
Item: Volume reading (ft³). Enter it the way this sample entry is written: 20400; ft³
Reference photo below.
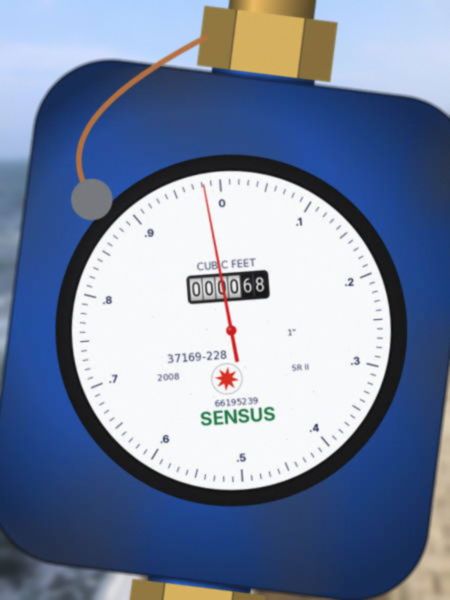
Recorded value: 67.98; ft³
